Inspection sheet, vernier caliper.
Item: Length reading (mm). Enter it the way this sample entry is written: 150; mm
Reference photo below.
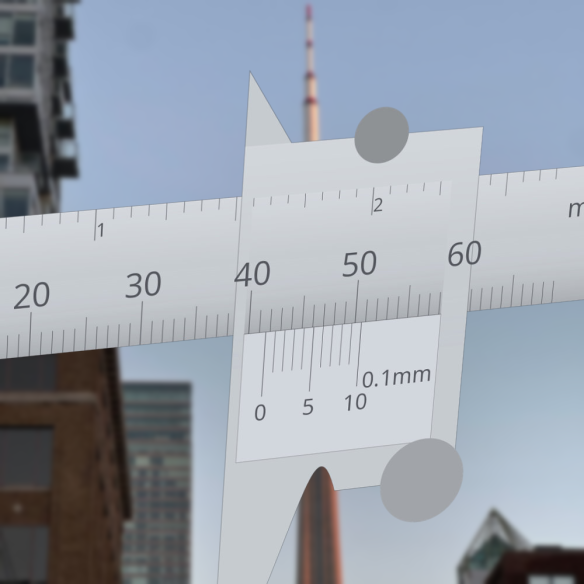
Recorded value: 41.6; mm
